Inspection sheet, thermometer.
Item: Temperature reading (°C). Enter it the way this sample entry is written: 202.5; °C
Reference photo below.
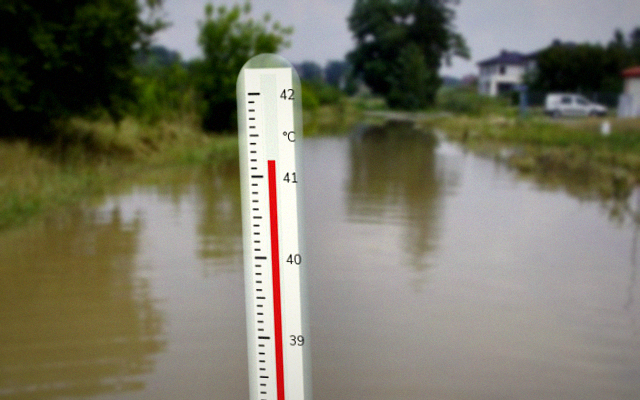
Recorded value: 41.2; °C
